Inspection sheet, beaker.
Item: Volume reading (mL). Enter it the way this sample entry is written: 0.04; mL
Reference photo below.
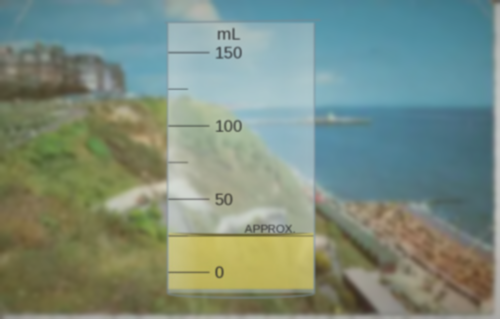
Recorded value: 25; mL
